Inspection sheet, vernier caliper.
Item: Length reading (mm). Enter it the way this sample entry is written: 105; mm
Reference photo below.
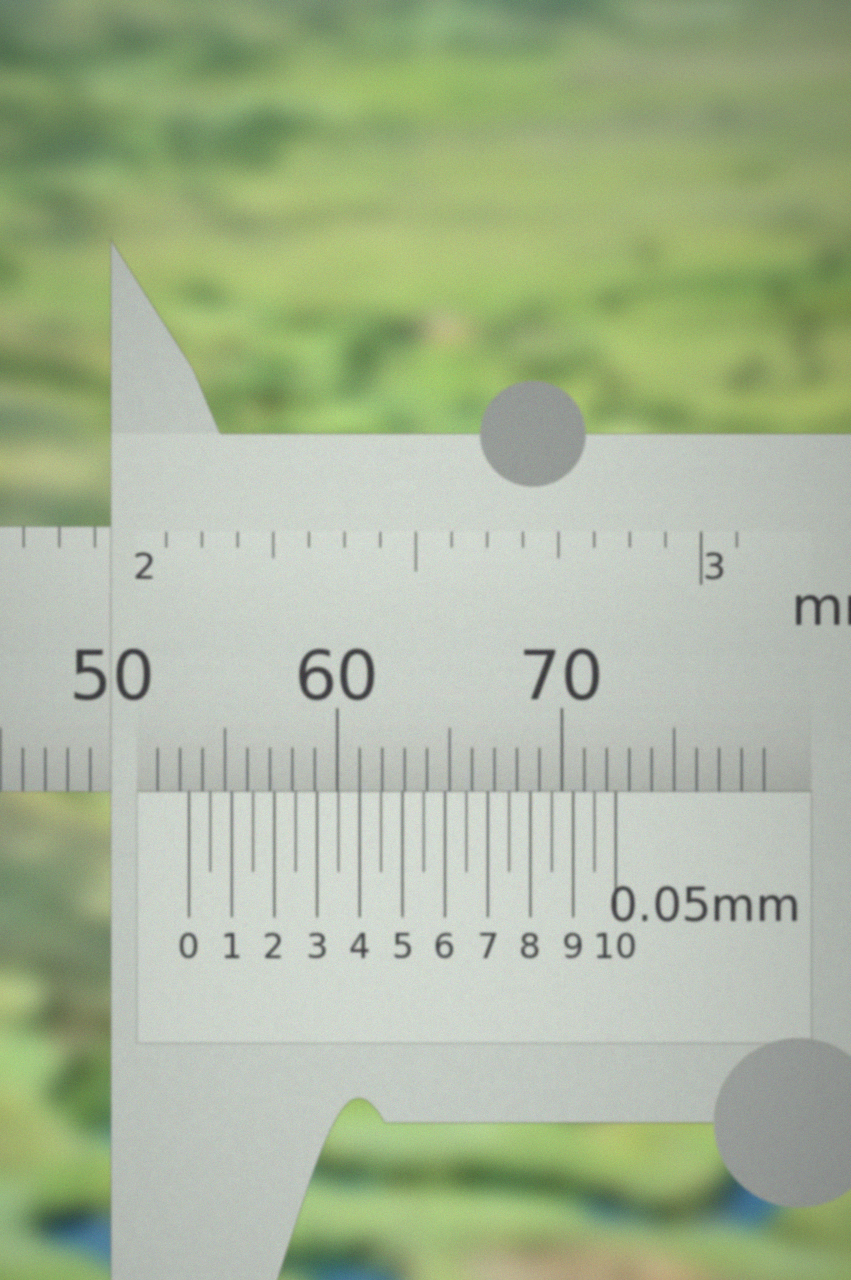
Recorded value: 53.4; mm
